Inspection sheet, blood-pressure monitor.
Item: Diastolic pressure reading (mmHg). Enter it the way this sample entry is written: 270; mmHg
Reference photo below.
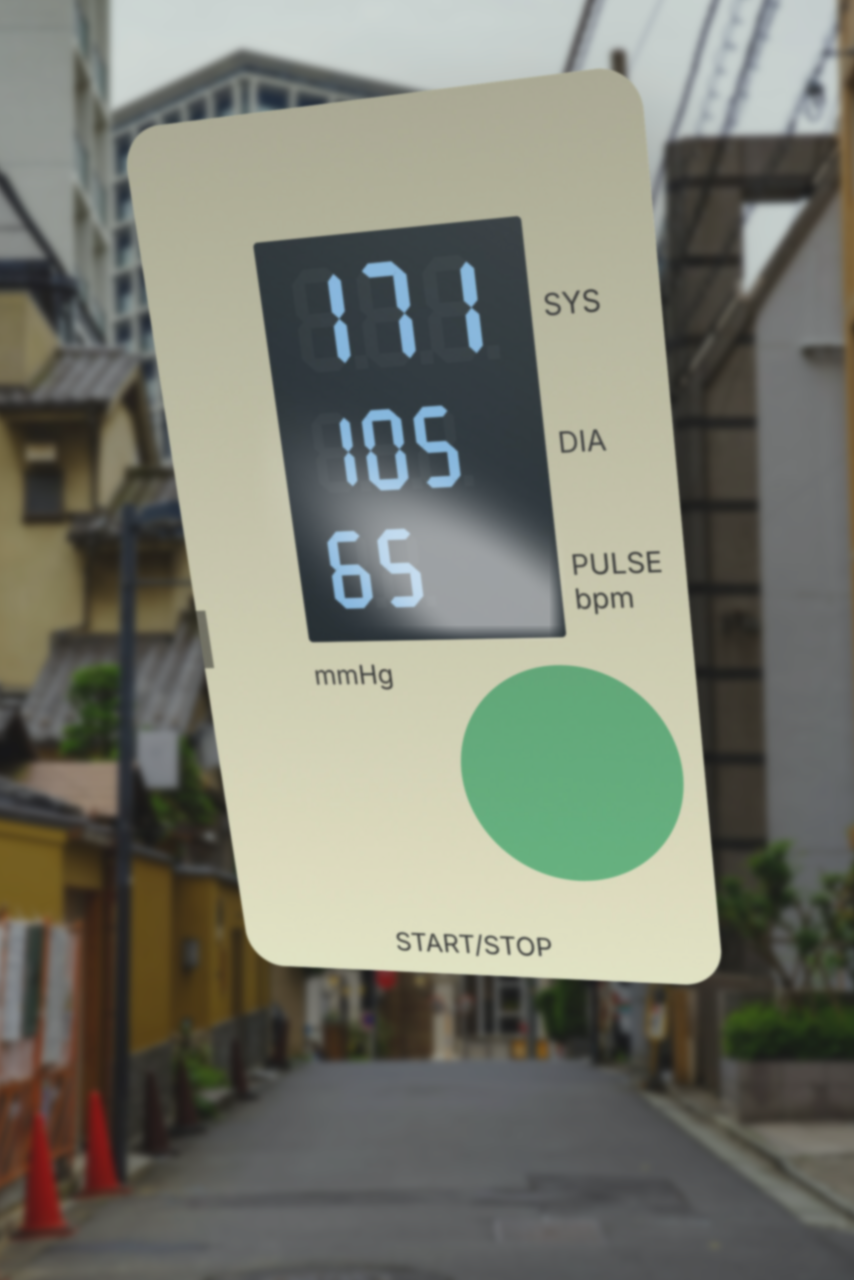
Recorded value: 105; mmHg
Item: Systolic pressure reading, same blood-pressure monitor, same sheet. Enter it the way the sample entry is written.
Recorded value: 171; mmHg
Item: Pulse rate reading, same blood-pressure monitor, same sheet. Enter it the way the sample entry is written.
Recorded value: 65; bpm
